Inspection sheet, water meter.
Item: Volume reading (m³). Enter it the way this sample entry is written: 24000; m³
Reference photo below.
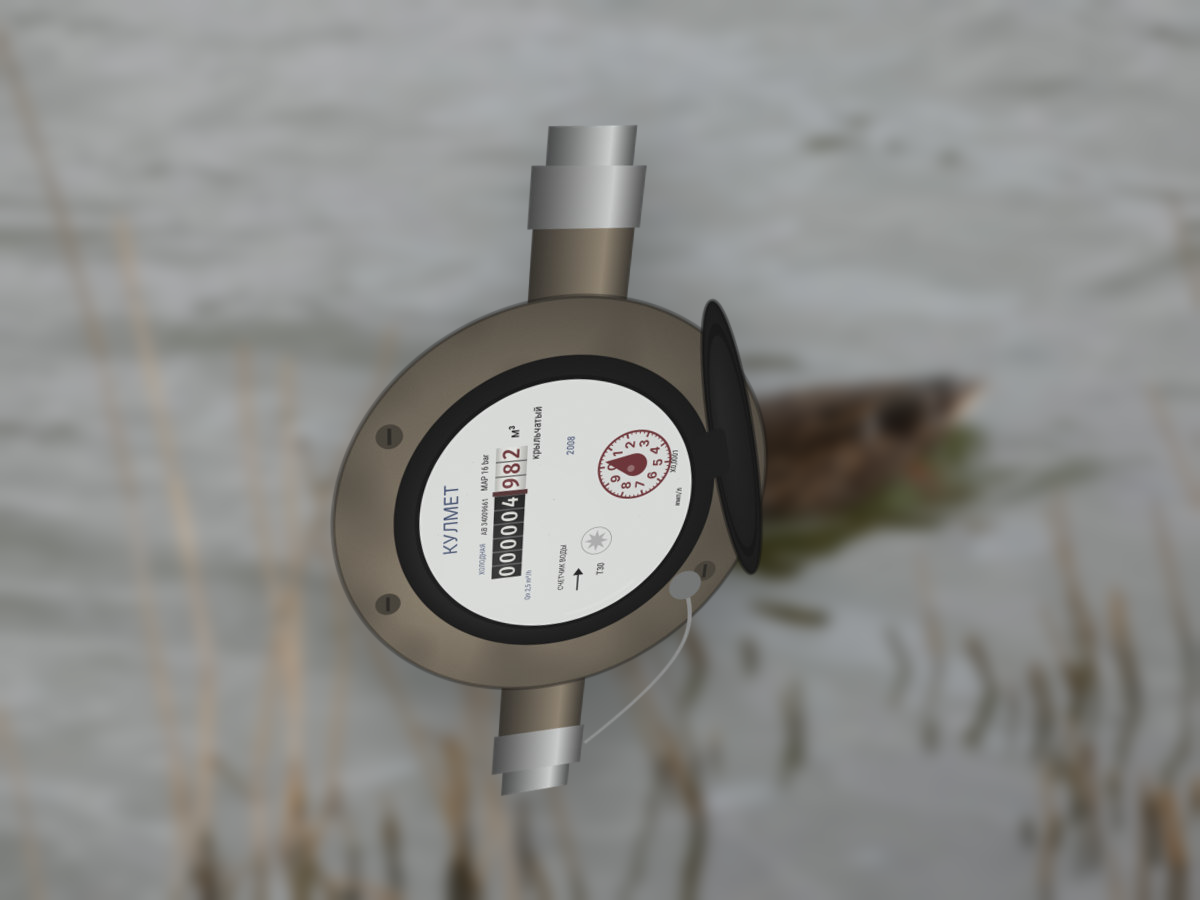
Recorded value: 4.9820; m³
